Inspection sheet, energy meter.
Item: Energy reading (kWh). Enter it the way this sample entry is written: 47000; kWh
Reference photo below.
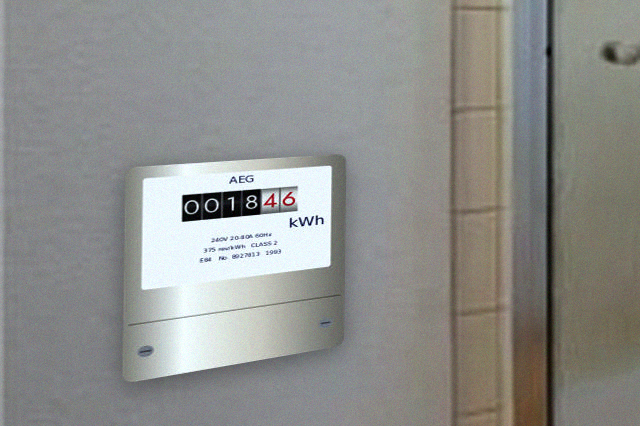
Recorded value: 18.46; kWh
